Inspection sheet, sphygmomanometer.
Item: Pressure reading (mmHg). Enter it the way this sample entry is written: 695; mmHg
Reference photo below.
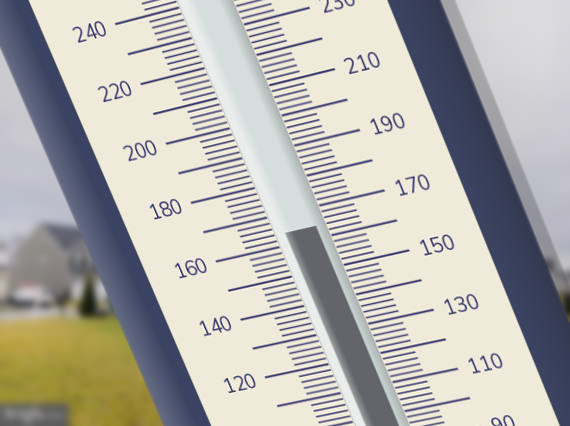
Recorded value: 164; mmHg
